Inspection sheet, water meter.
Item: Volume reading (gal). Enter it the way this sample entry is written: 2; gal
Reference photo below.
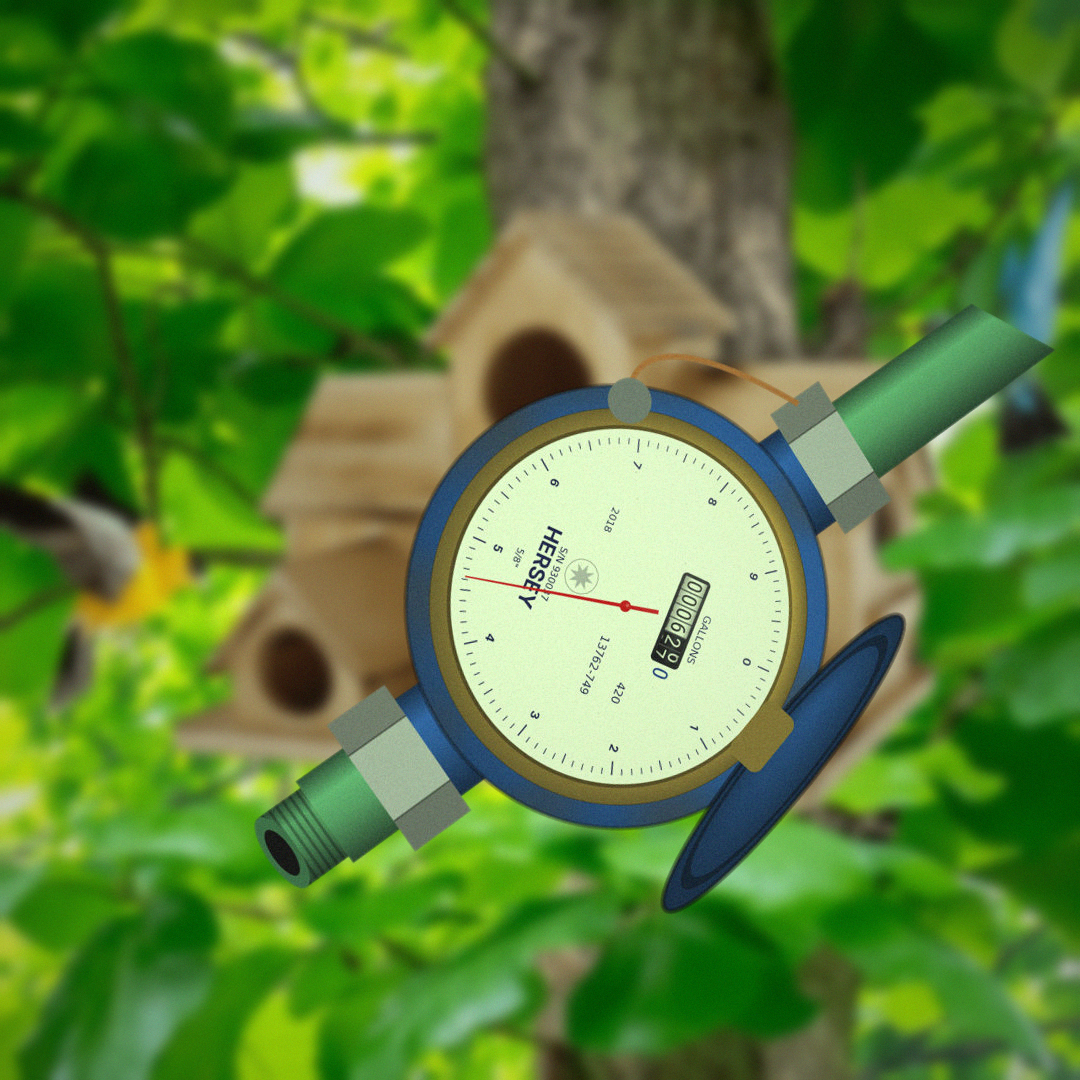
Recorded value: 6264.6; gal
